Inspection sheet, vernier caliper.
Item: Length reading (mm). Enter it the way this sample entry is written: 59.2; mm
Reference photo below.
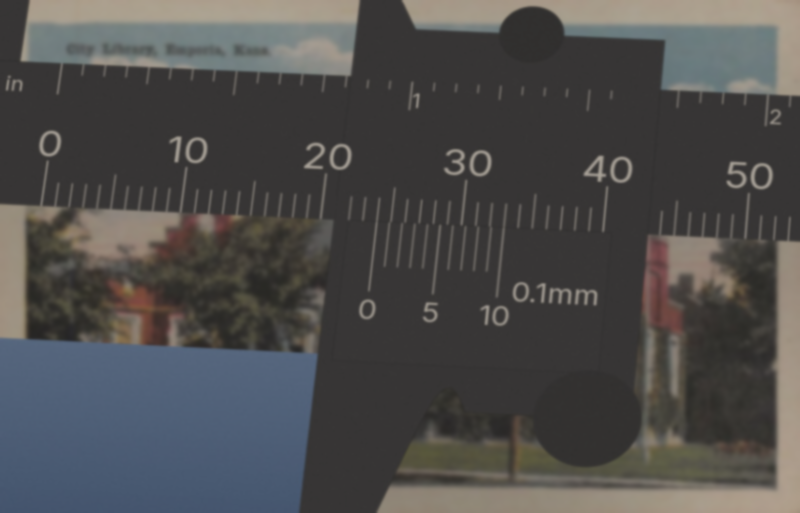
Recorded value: 24.0; mm
